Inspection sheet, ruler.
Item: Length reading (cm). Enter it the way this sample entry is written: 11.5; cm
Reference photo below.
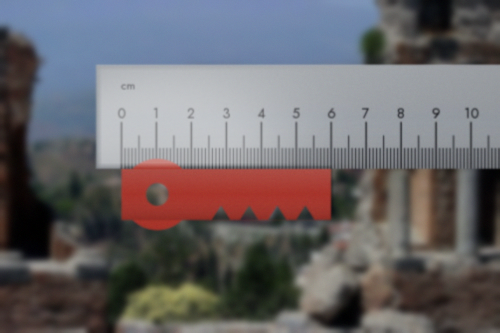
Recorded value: 6; cm
